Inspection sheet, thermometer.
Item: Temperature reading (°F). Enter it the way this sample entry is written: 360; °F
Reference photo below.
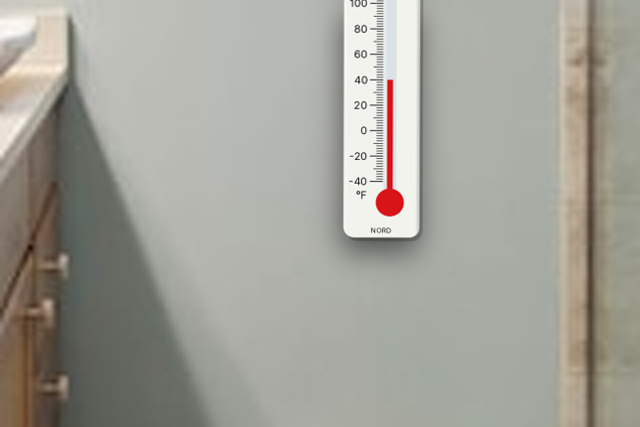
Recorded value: 40; °F
